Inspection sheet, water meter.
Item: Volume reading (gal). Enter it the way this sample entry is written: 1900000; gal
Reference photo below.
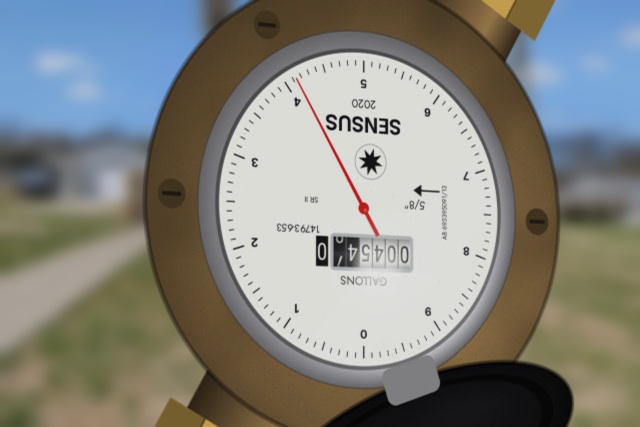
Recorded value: 45474.1; gal
